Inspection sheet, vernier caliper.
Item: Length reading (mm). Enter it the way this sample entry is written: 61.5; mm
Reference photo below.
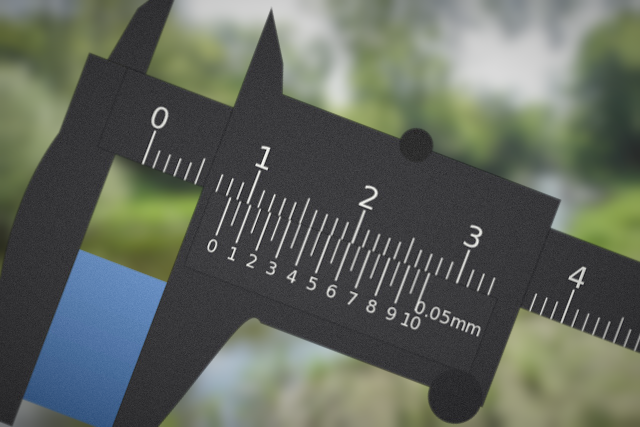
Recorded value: 8.4; mm
